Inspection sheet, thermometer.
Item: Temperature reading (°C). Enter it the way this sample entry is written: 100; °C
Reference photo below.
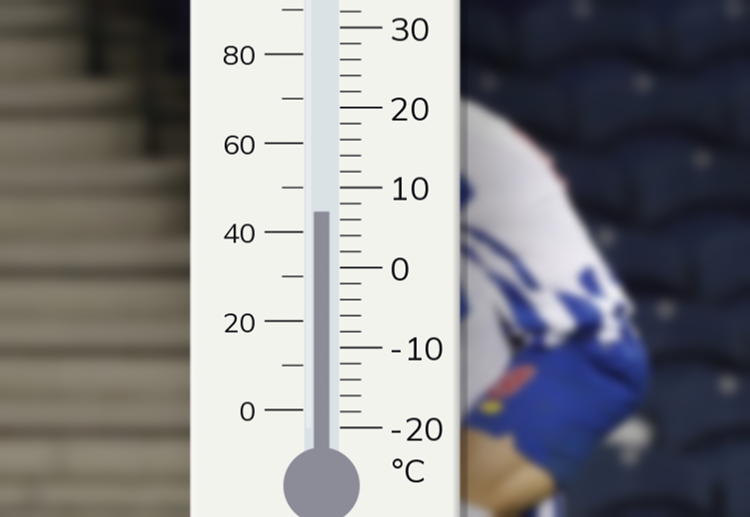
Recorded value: 7; °C
